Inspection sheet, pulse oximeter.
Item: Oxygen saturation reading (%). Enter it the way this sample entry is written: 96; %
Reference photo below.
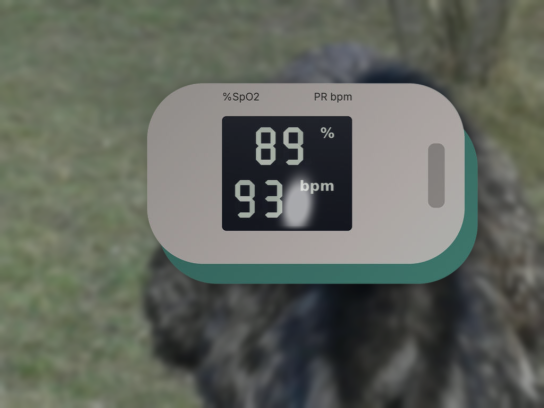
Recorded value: 89; %
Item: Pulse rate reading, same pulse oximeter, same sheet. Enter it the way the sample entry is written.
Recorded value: 93; bpm
